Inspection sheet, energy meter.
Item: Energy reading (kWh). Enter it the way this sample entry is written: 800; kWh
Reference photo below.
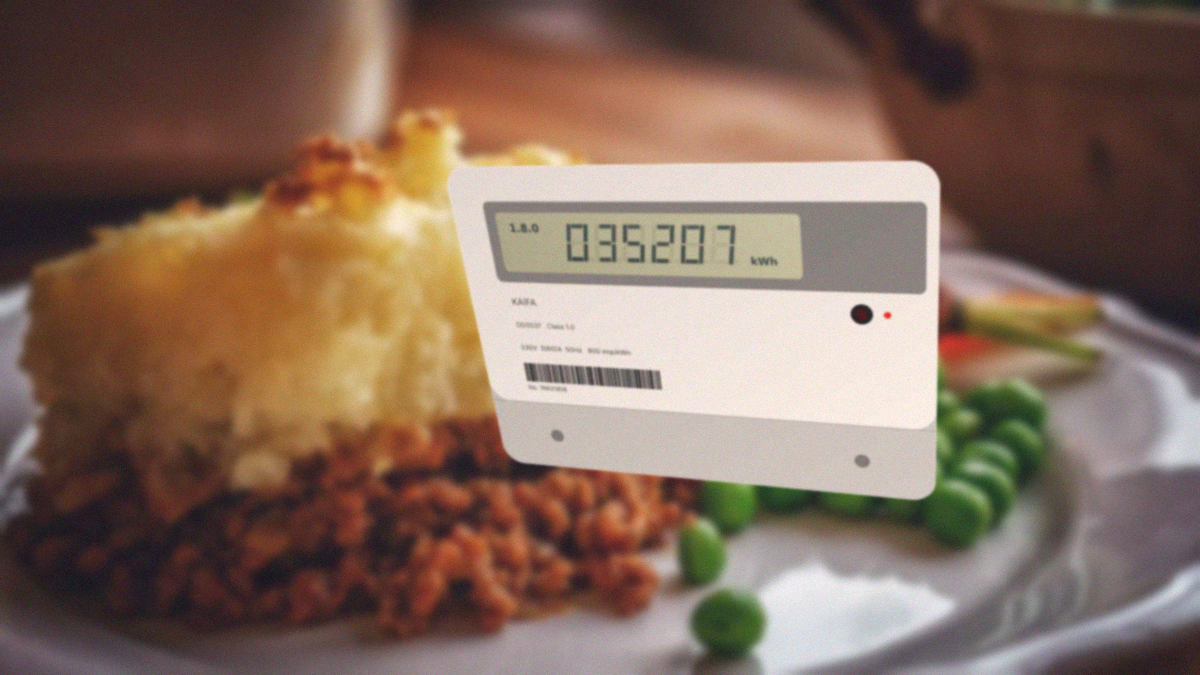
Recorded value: 35207; kWh
